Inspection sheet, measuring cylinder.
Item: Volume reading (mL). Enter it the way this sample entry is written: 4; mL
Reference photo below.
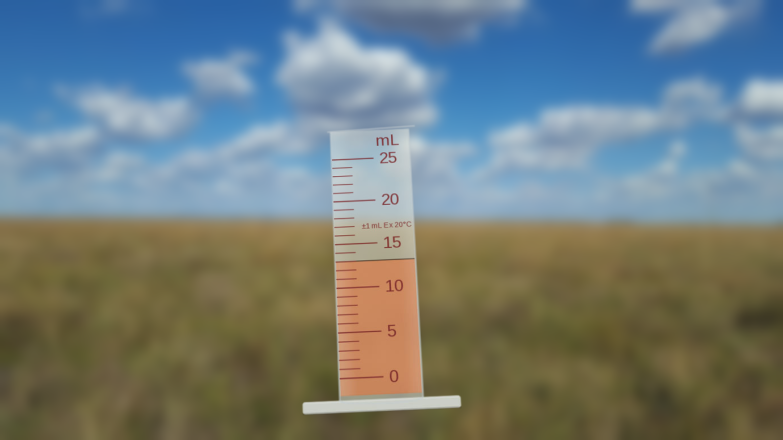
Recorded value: 13; mL
